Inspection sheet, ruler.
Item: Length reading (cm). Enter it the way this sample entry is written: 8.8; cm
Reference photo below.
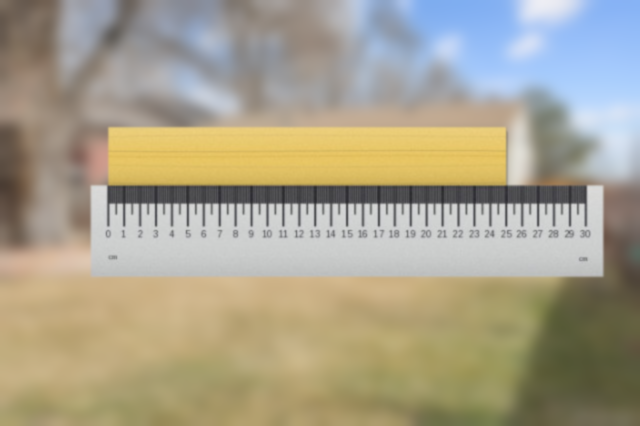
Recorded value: 25; cm
